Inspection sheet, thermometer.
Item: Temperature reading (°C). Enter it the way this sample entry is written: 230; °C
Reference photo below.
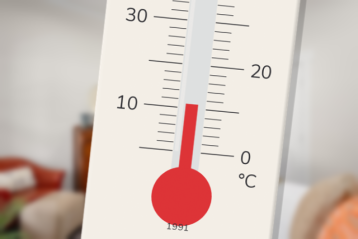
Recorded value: 11; °C
